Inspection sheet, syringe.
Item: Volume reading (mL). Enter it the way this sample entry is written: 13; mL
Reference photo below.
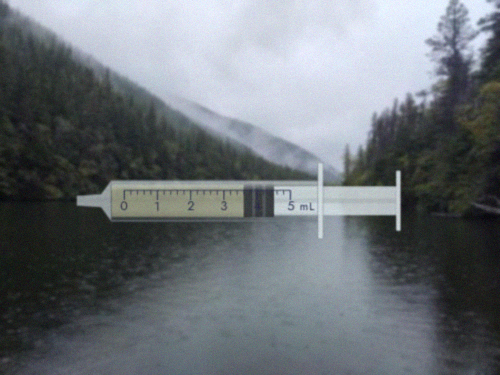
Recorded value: 3.6; mL
